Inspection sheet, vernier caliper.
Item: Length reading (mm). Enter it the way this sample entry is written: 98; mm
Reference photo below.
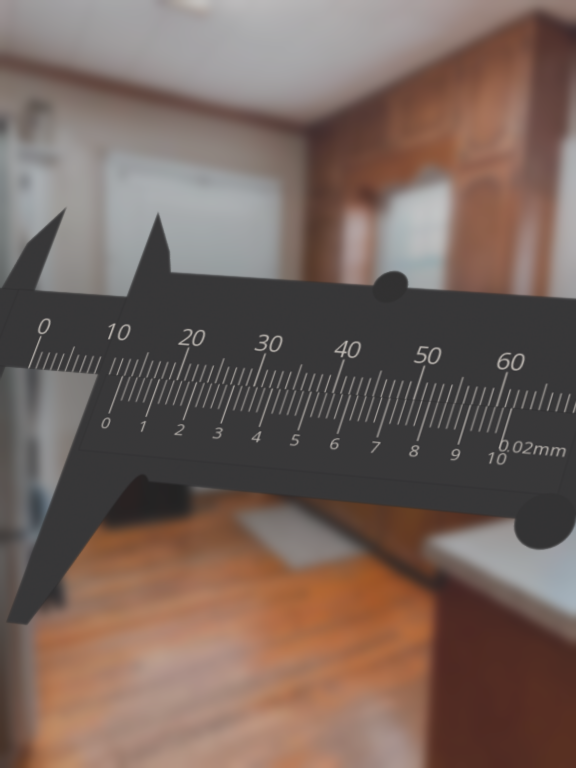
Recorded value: 12.8; mm
